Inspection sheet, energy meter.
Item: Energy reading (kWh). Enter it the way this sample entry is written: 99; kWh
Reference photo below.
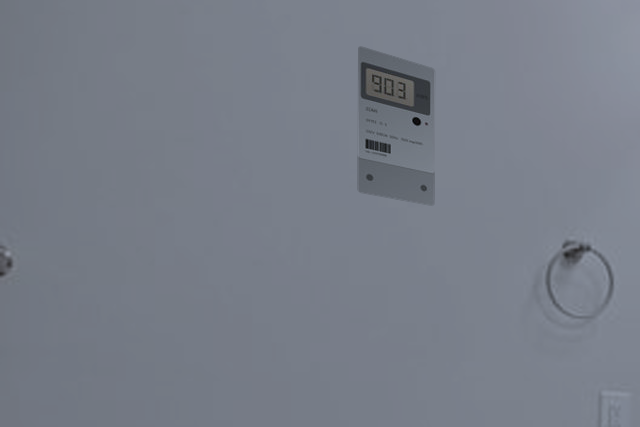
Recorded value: 903; kWh
